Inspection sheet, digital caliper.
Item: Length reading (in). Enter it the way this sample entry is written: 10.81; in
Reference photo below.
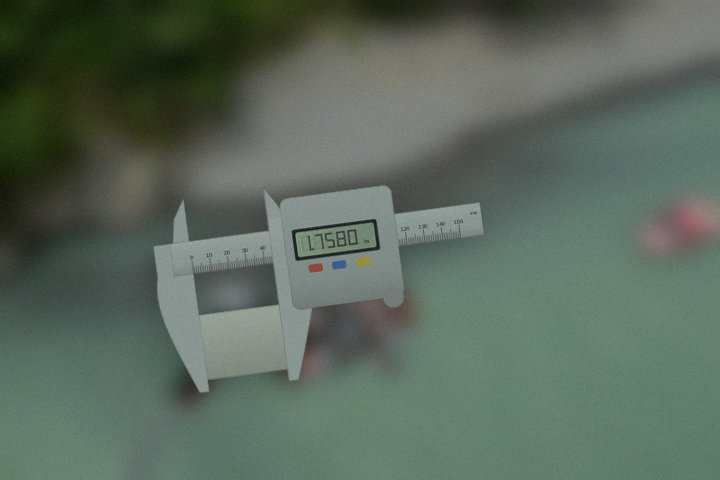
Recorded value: 1.7580; in
